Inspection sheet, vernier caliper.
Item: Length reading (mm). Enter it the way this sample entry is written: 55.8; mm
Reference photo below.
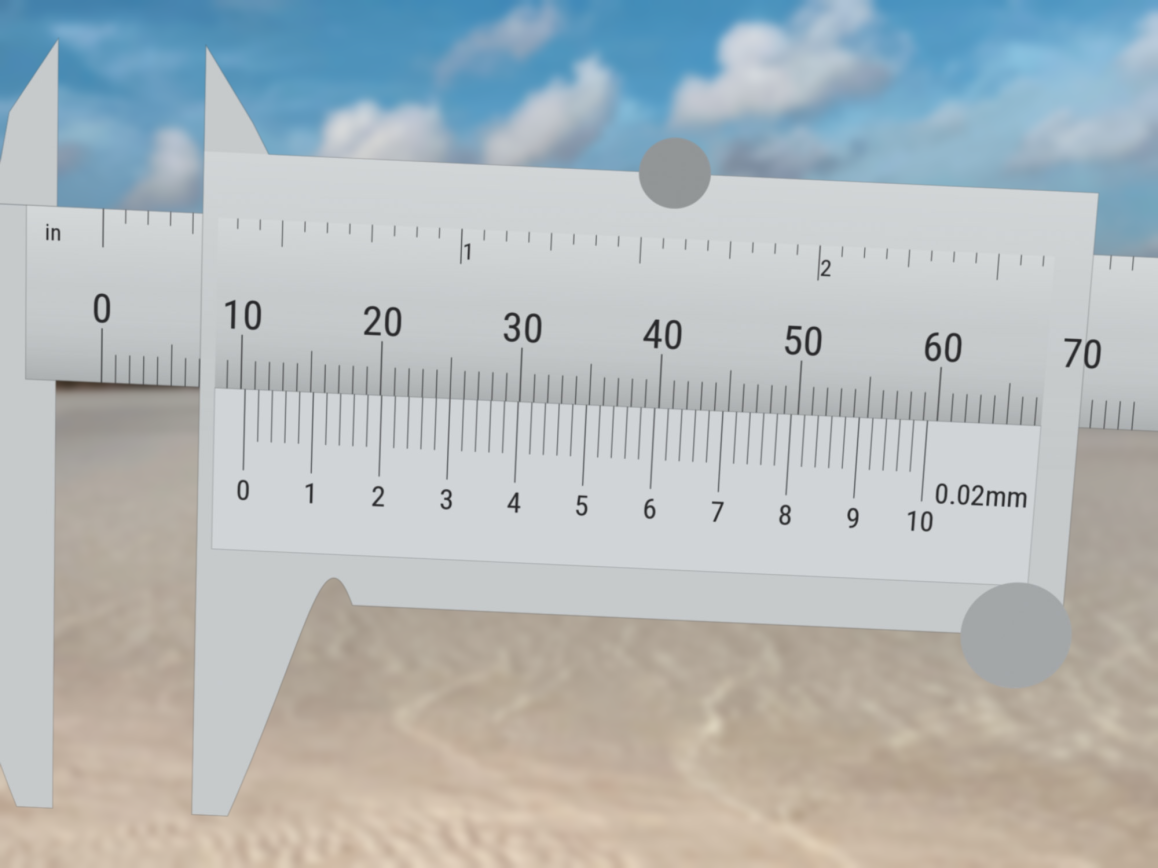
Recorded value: 10.3; mm
